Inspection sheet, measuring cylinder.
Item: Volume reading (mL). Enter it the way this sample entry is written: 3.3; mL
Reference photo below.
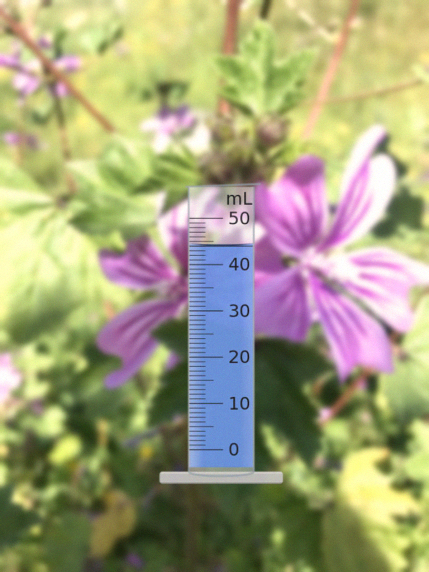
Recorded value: 44; mL
